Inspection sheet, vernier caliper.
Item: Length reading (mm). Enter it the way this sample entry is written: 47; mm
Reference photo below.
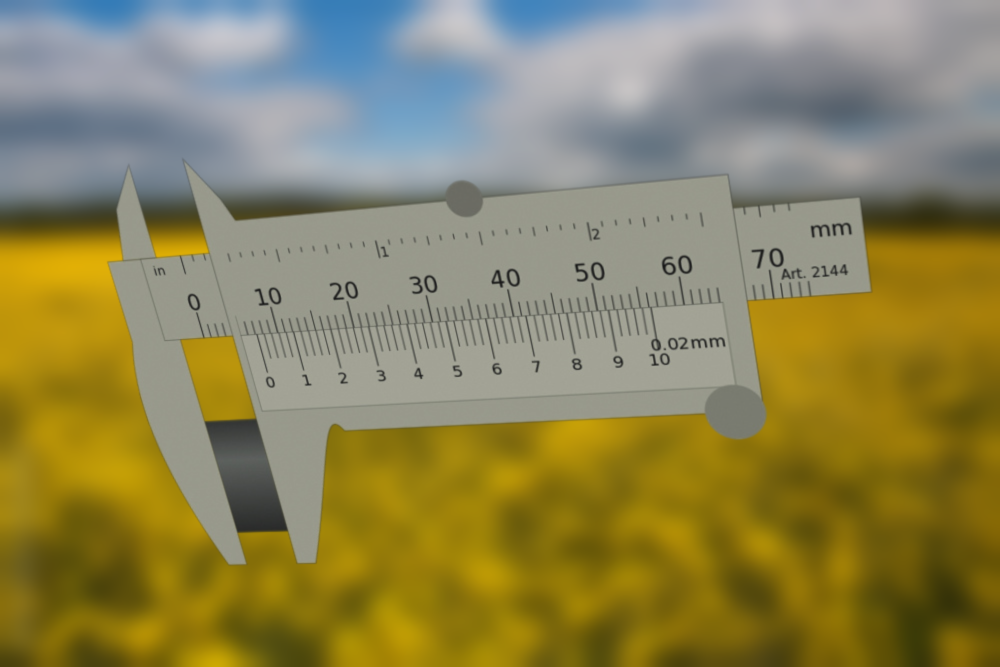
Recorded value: 7.2; mm
